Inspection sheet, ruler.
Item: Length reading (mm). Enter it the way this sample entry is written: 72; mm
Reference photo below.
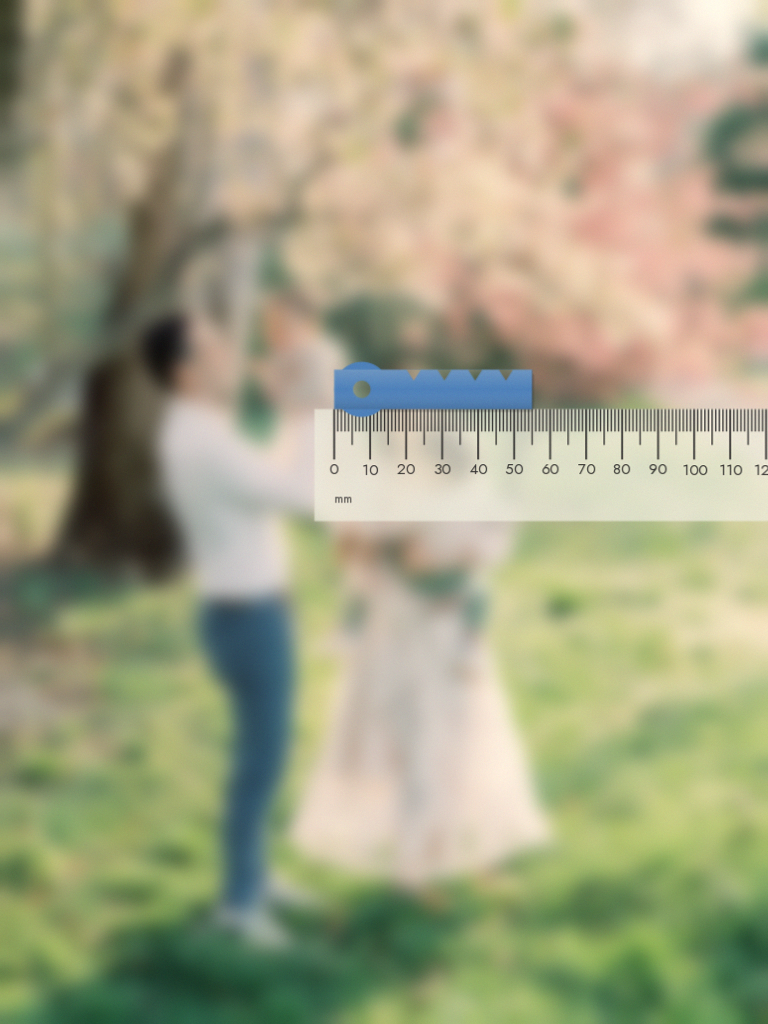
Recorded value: 55; mm
